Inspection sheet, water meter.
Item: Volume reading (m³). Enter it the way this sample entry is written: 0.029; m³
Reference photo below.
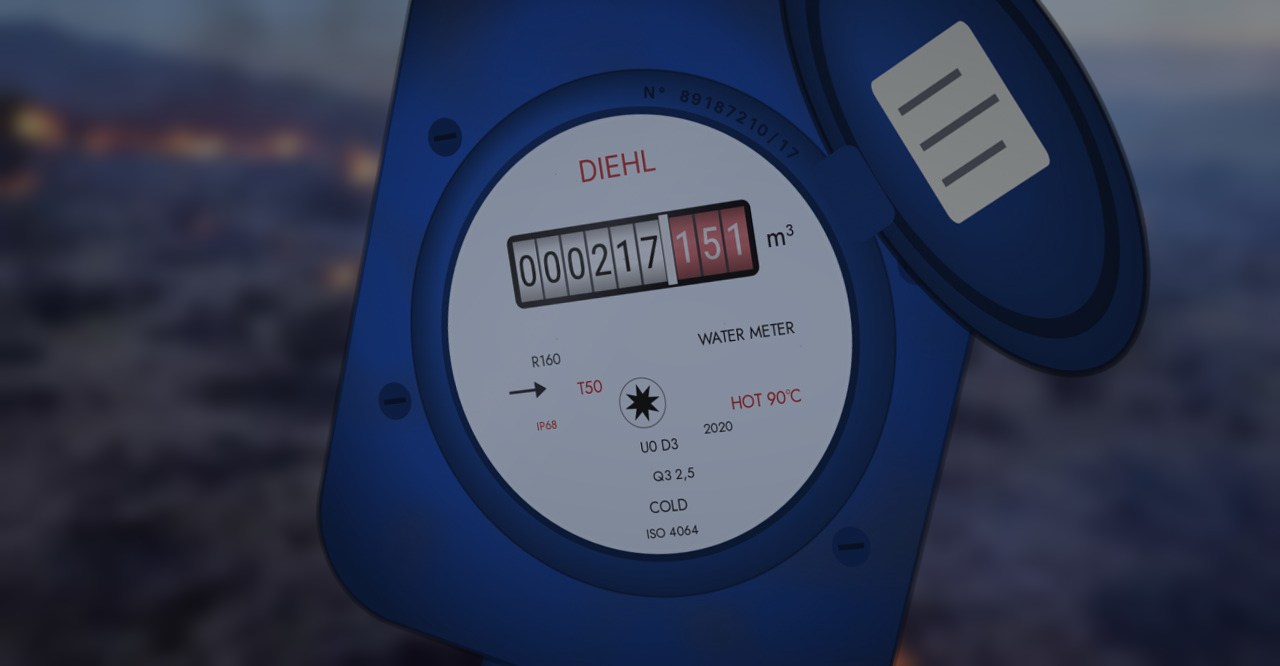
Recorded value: 217.151; m³
